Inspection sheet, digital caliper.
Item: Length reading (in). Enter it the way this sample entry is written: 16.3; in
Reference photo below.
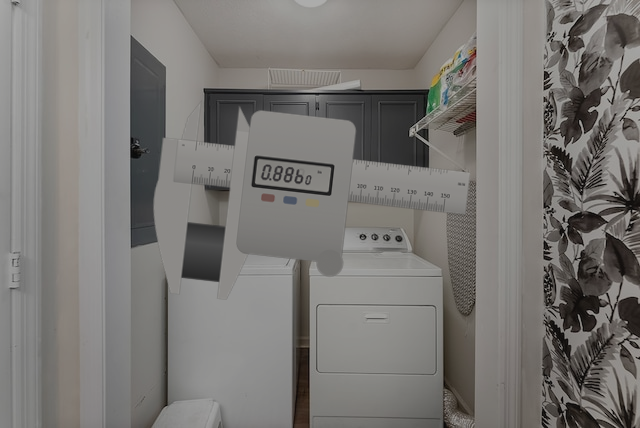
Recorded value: 0.8860; in
